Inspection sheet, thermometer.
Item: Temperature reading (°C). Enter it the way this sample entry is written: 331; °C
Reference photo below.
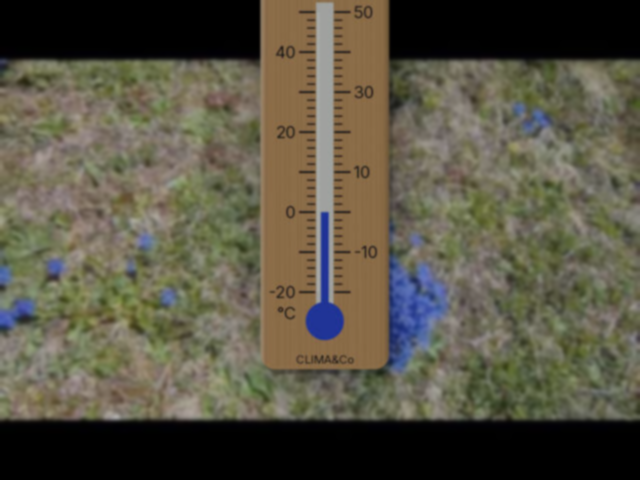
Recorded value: 0; °C
